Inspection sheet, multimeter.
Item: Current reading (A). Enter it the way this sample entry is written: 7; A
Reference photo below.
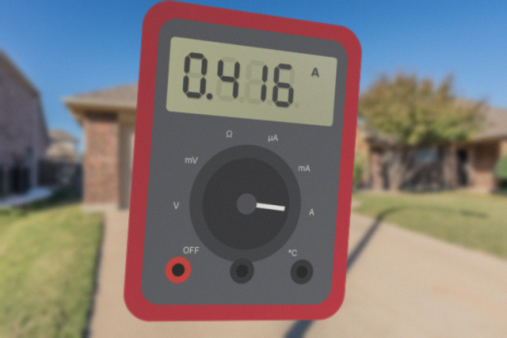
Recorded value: 0.416; A
